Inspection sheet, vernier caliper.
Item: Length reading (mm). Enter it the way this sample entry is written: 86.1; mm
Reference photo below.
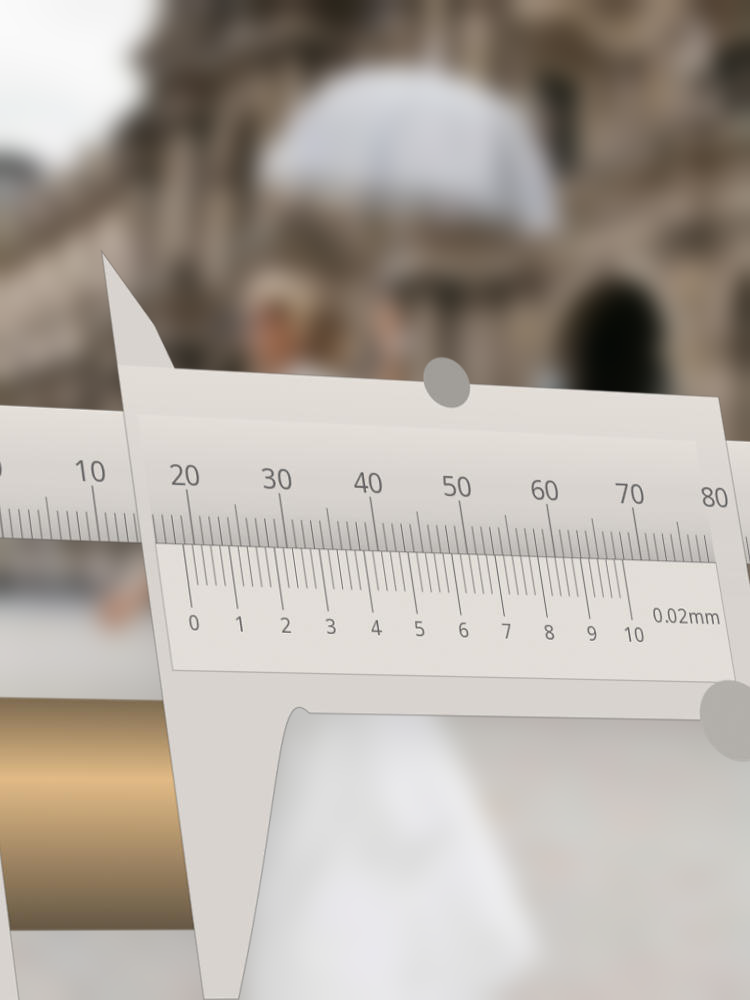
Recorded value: 18.8; mm
